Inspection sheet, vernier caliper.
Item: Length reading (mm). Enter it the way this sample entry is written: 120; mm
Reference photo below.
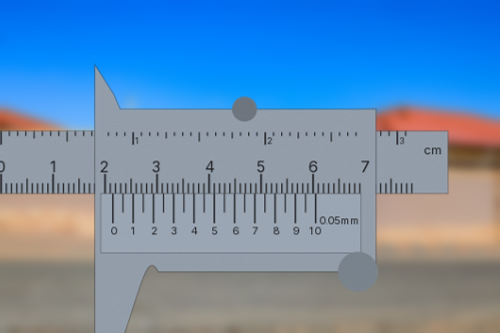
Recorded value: 21.5; mm
